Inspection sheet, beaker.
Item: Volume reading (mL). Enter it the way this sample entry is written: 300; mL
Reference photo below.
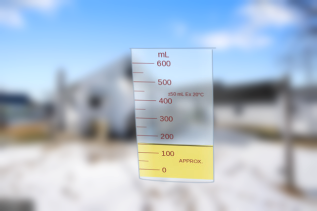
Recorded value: 150; mL
